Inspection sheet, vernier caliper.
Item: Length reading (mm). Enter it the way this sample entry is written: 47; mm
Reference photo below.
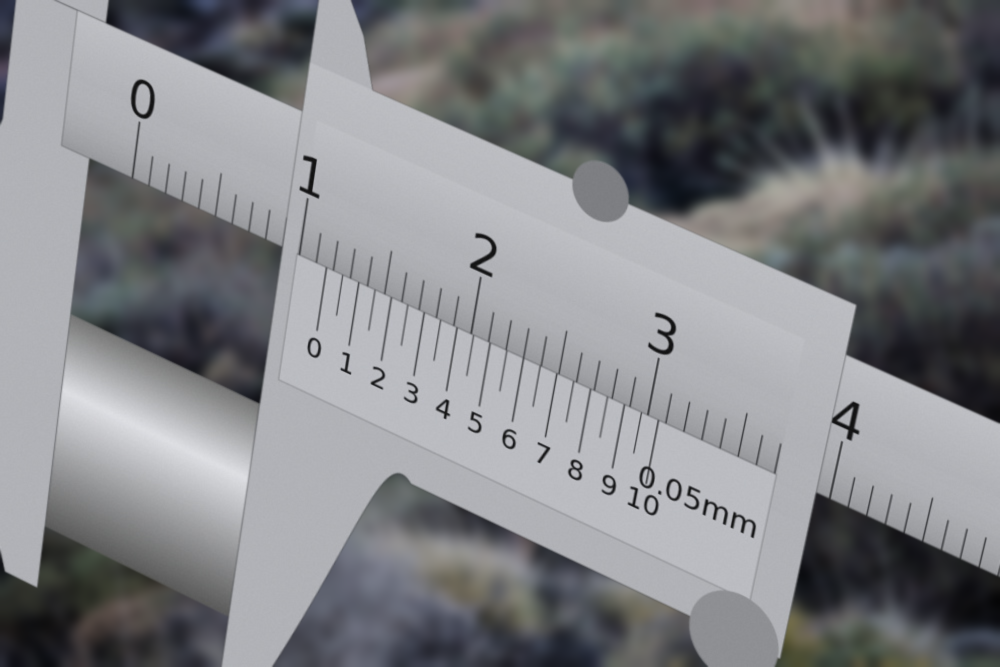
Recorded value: 11.6; mm
